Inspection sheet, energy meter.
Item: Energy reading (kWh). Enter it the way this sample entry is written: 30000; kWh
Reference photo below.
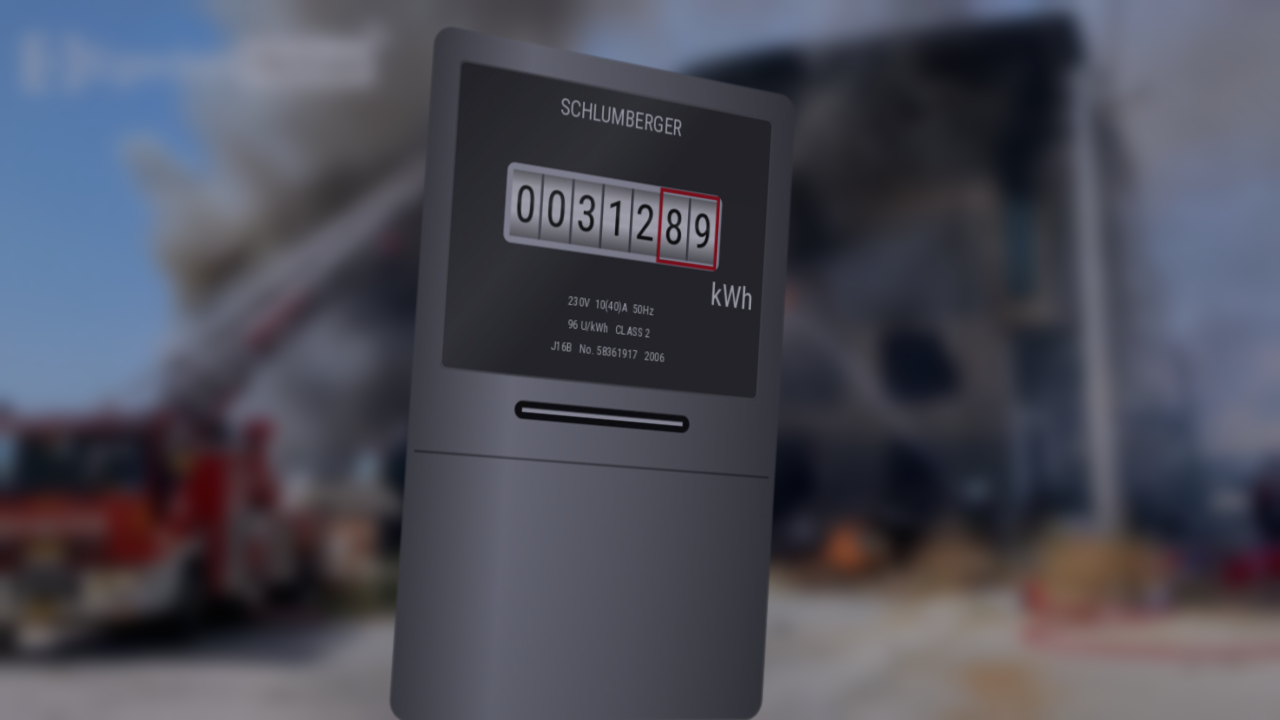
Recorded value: 312.89; kWh
